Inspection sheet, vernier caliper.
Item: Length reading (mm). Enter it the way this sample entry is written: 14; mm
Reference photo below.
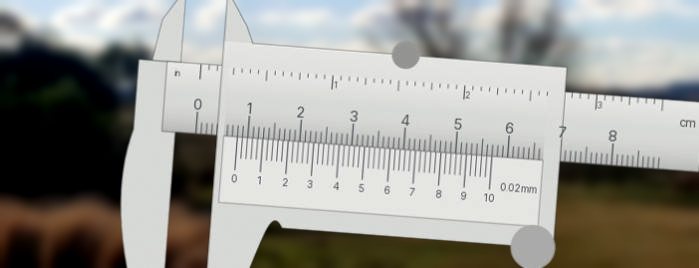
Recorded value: 8.0; mm
